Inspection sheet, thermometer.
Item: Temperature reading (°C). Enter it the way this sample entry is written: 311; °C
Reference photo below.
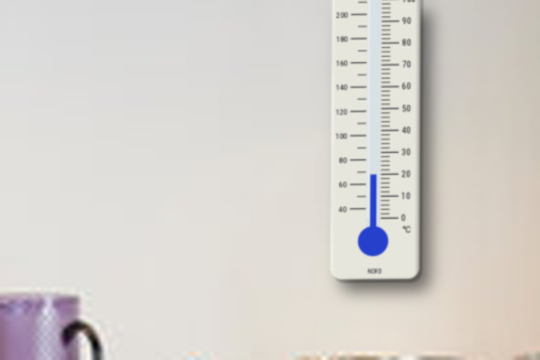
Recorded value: 20; °C
